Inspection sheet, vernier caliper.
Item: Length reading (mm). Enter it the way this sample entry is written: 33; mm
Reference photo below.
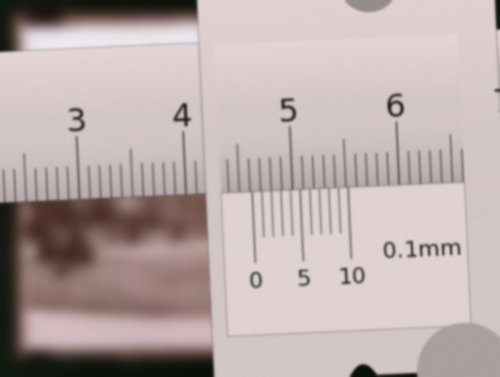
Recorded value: 46.2; mm
